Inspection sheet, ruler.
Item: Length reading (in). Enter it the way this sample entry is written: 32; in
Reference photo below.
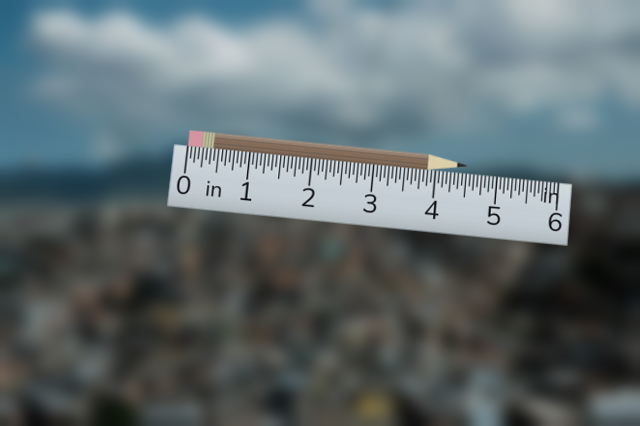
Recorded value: 4.5; in
